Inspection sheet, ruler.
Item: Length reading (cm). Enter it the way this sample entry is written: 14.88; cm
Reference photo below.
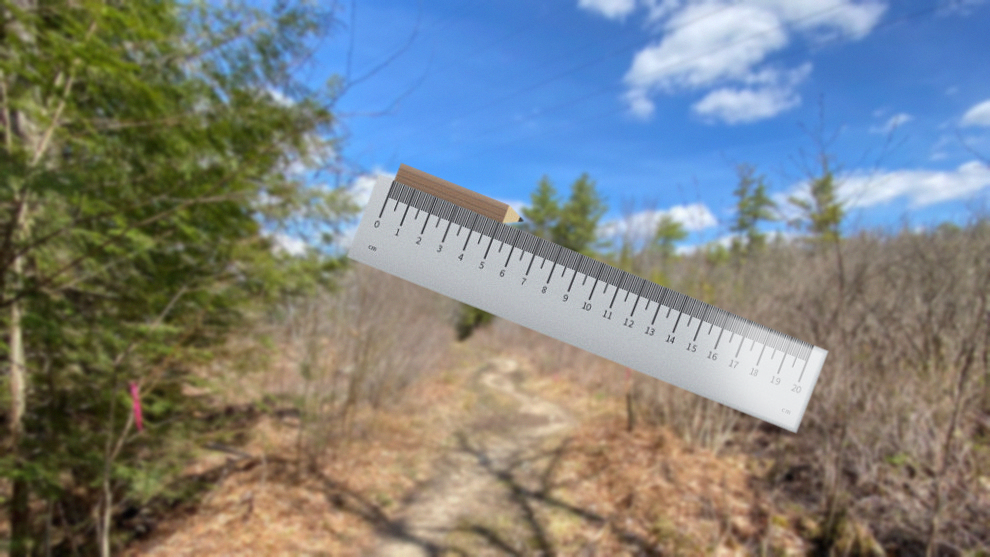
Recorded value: 6; cm
